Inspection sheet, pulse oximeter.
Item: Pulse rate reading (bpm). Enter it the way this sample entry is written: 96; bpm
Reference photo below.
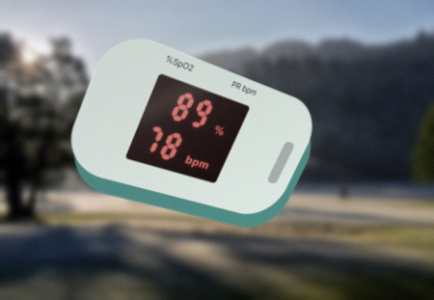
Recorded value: 78; bpm
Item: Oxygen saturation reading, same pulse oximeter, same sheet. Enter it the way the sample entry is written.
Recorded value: 89; %
